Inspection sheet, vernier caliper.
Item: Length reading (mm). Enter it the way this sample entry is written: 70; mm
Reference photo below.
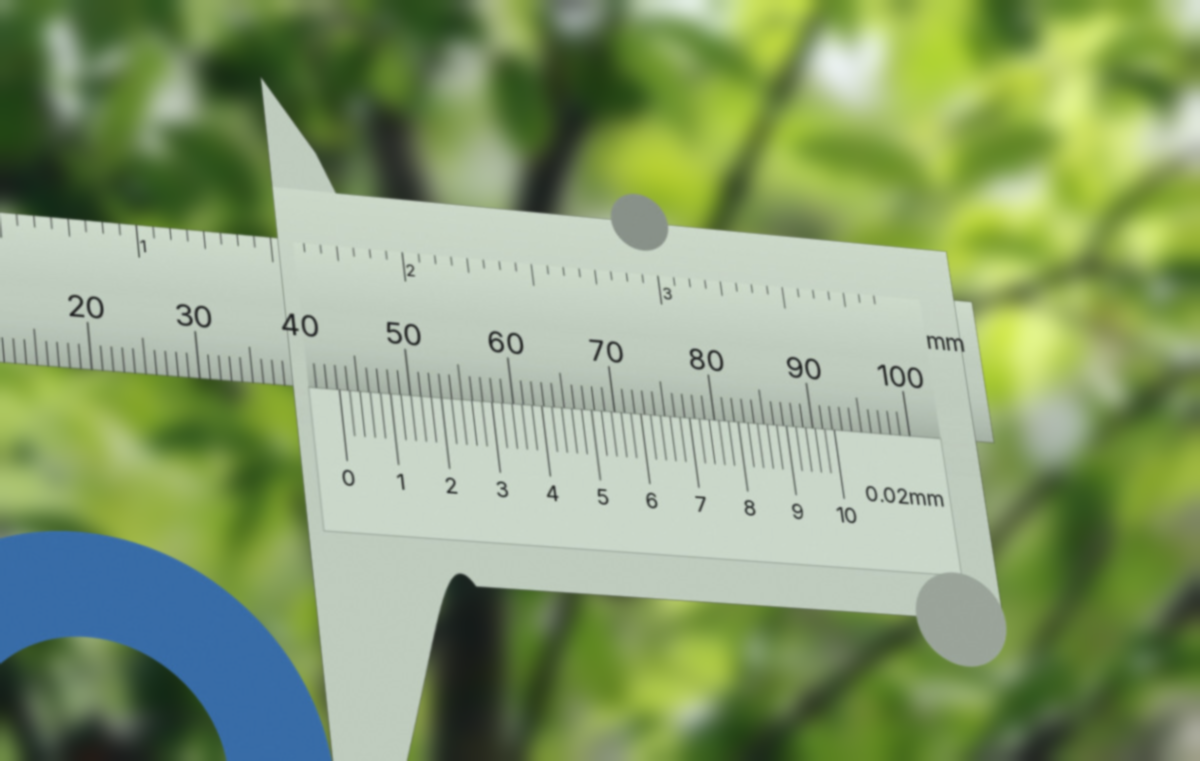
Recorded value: 43.2; mm
